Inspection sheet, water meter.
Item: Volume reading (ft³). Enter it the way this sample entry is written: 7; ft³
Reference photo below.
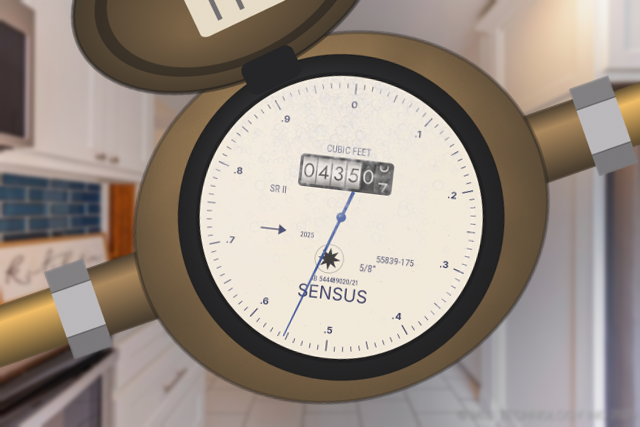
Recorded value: 43506.55; ft³
